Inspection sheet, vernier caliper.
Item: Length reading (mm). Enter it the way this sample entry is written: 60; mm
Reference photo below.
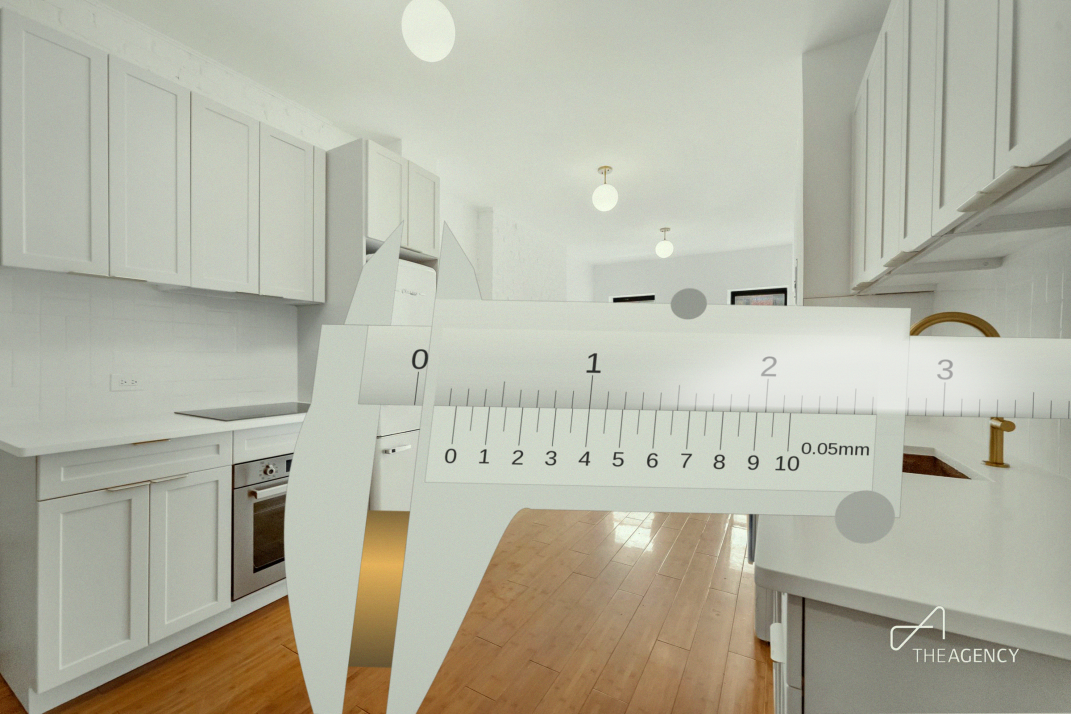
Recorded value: 2.4; mm
